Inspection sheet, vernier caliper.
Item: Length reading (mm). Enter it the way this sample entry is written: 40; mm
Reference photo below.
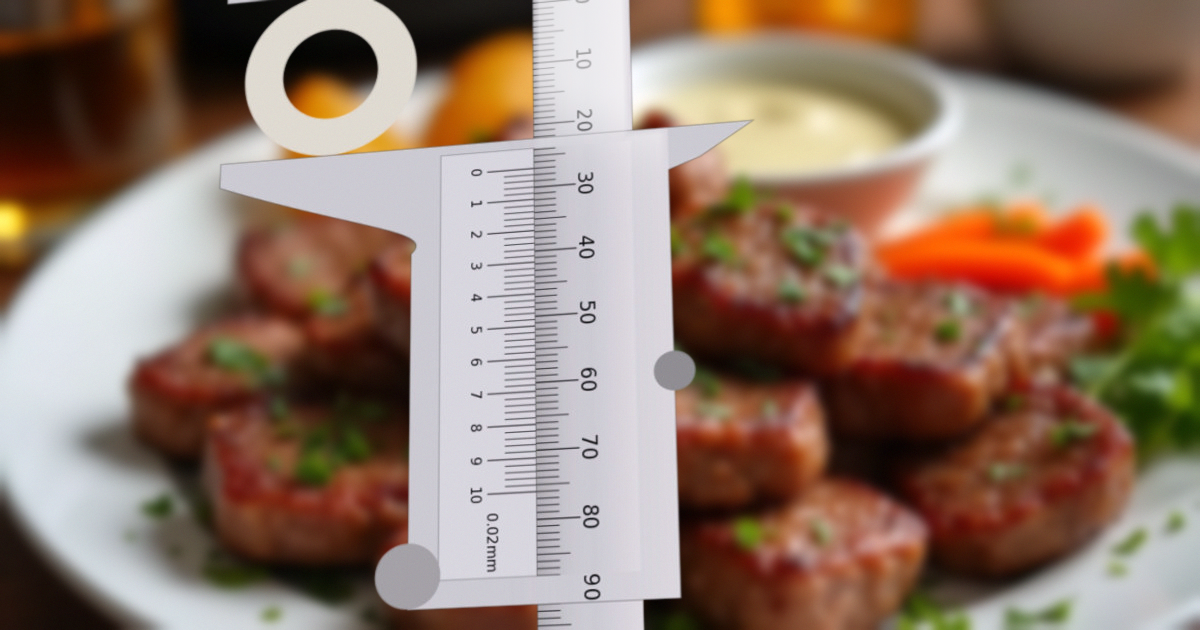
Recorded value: 27.0; mm
